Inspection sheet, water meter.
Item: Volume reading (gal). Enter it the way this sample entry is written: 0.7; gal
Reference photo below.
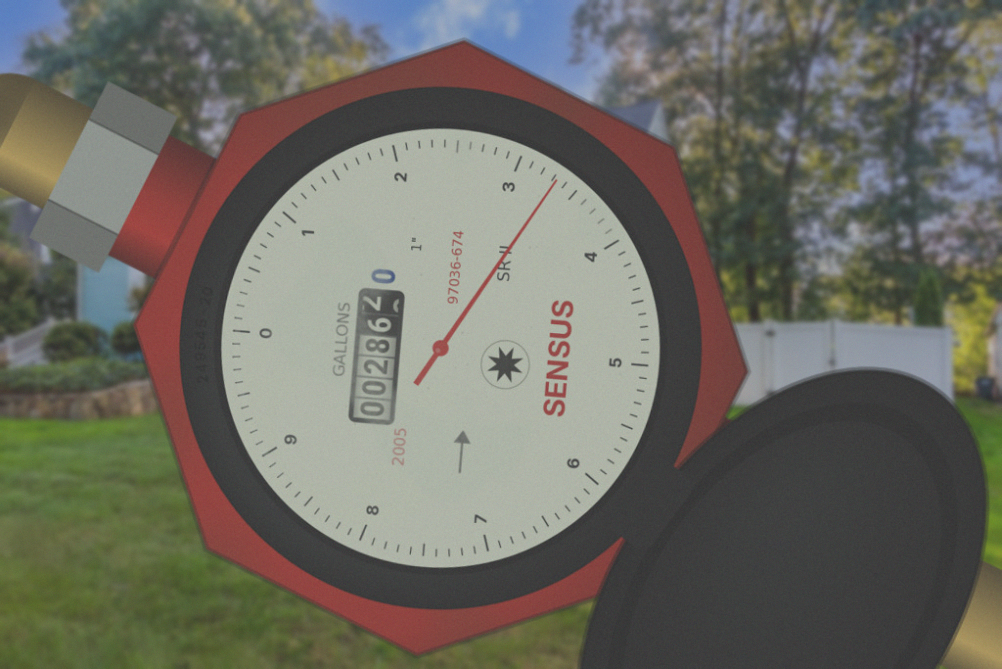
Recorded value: 28623.3; gal
